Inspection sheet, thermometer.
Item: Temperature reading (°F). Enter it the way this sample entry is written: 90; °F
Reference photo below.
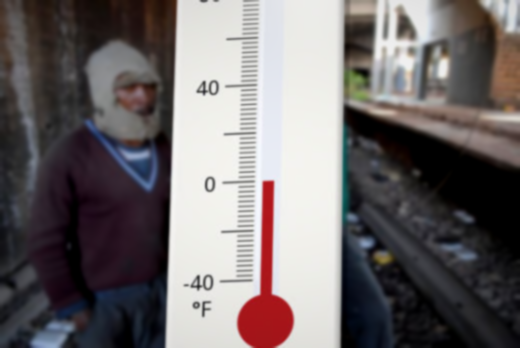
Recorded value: 0; °F
